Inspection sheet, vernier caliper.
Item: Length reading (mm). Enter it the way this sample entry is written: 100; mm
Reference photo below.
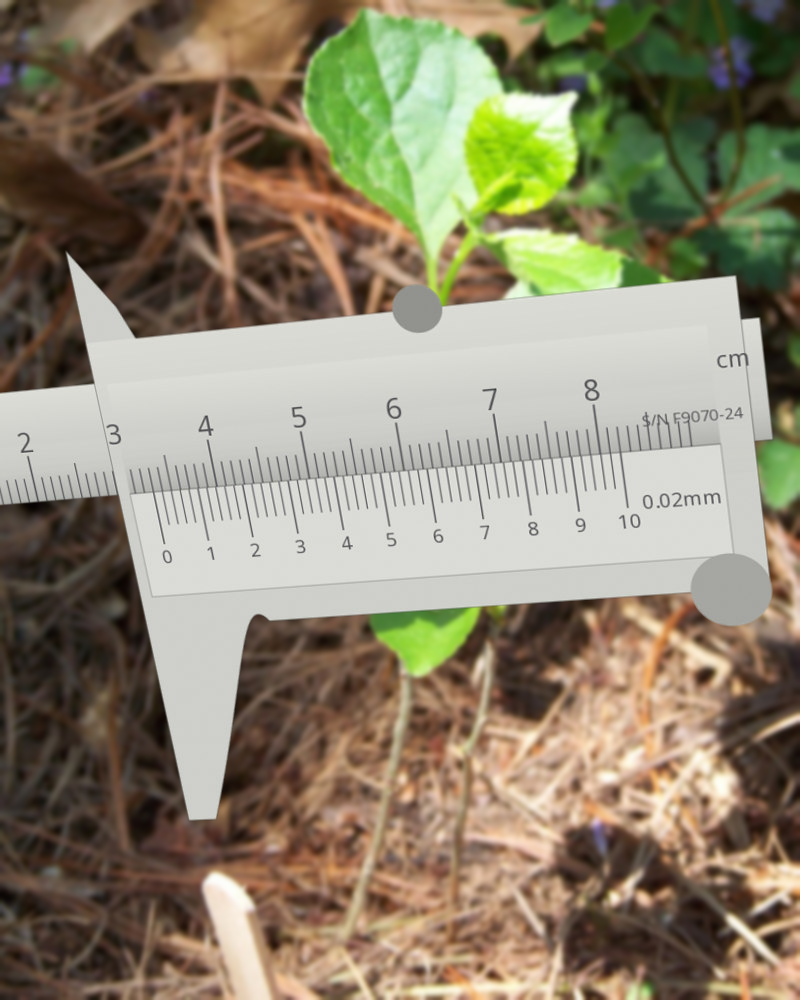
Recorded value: 33.0; mm
